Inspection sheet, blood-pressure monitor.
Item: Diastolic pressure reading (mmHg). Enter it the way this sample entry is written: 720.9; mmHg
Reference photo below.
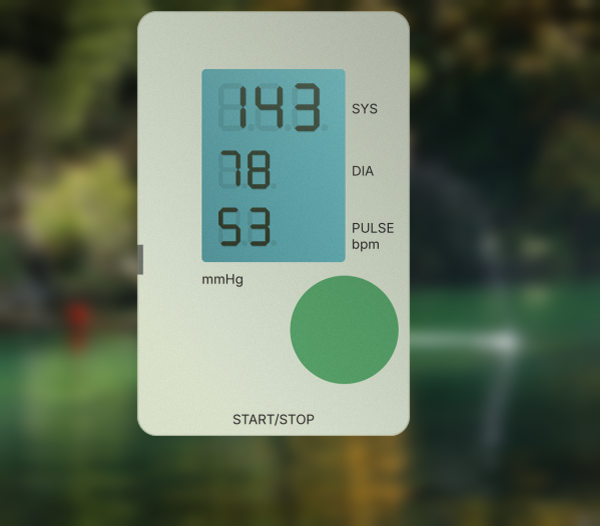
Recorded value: 78; mmHg
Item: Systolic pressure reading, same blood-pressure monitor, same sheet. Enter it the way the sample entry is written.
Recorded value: 143; mmHg
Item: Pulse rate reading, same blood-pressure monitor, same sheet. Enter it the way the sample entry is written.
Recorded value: 53; bpm
